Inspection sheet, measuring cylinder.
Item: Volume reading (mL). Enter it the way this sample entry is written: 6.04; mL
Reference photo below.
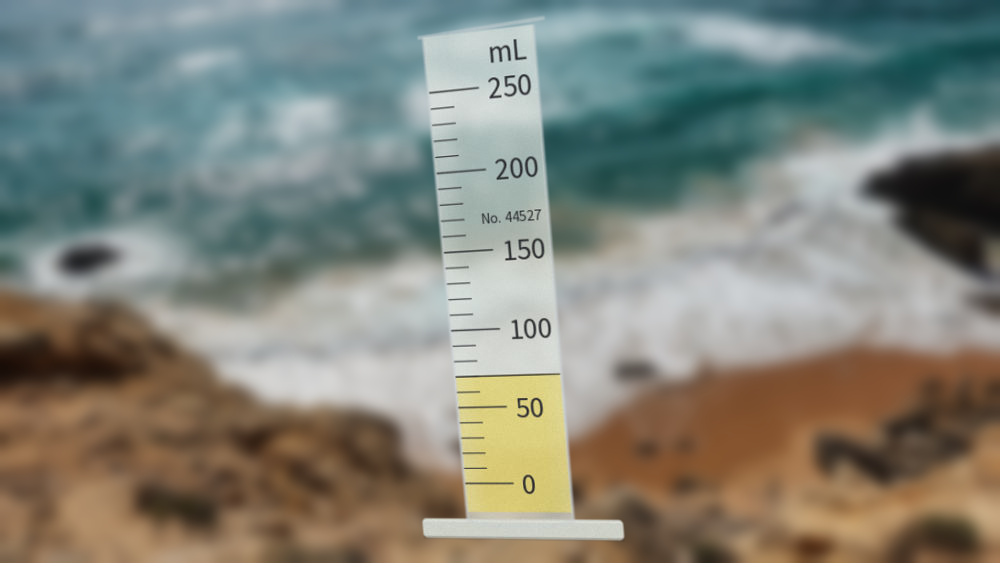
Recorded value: 70; mL
